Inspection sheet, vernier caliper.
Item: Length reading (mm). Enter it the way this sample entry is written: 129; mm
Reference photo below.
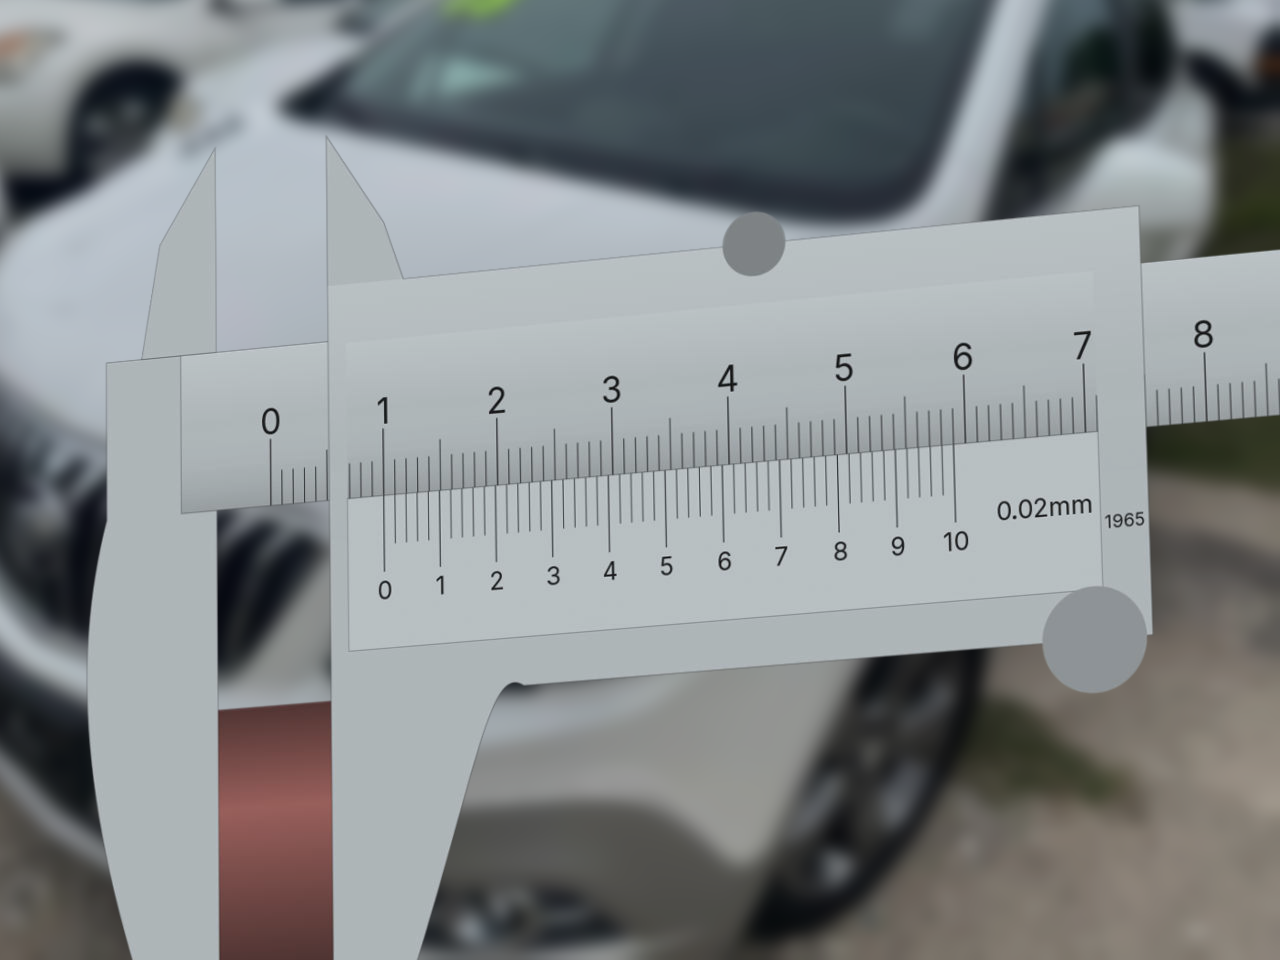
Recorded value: 10.0; mm
